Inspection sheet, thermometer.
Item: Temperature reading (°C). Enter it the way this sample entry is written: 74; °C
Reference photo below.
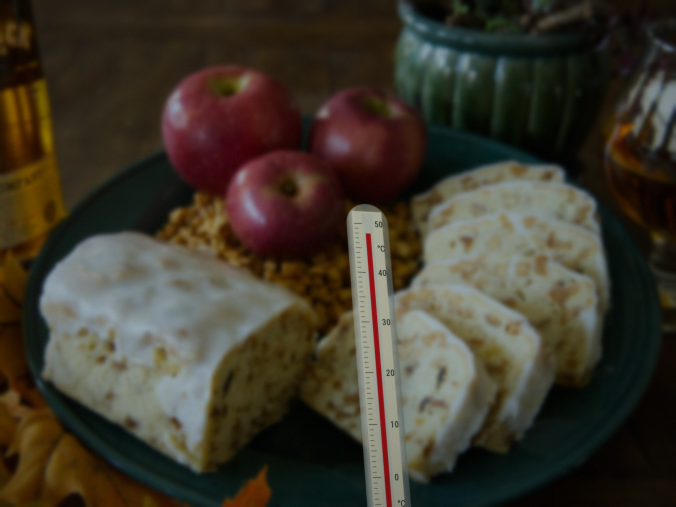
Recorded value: 48; °C
